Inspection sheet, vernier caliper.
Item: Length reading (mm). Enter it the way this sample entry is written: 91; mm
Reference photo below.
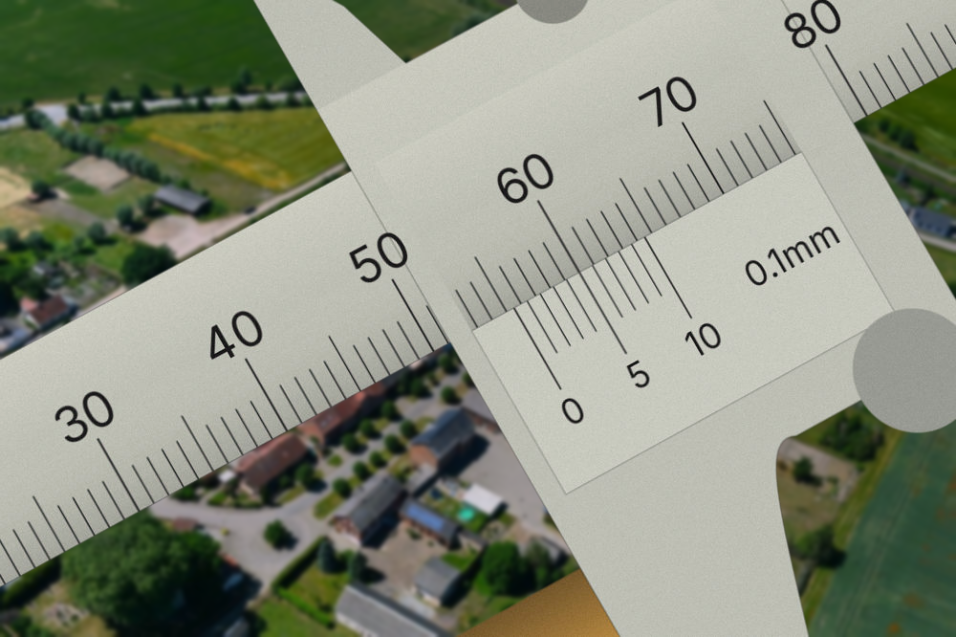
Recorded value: 55.5; mm
